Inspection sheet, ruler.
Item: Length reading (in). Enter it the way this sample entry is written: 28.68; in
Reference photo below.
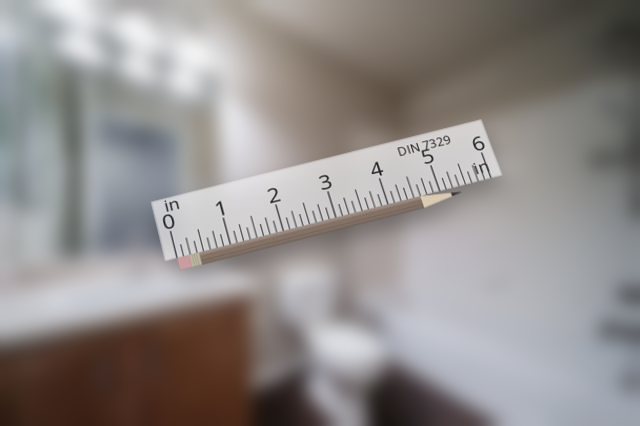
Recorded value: 5.375; in
